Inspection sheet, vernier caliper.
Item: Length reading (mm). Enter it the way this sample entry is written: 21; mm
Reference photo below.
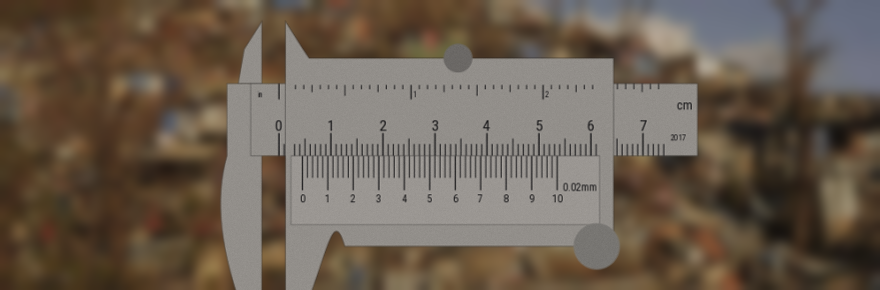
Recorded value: 4.5; mm
